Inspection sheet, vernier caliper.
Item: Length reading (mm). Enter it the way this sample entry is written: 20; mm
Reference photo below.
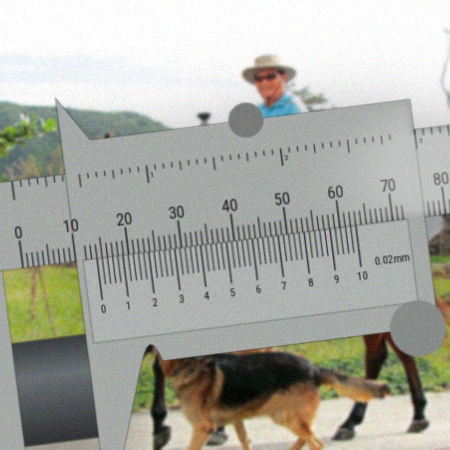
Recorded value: 14.0; mm
